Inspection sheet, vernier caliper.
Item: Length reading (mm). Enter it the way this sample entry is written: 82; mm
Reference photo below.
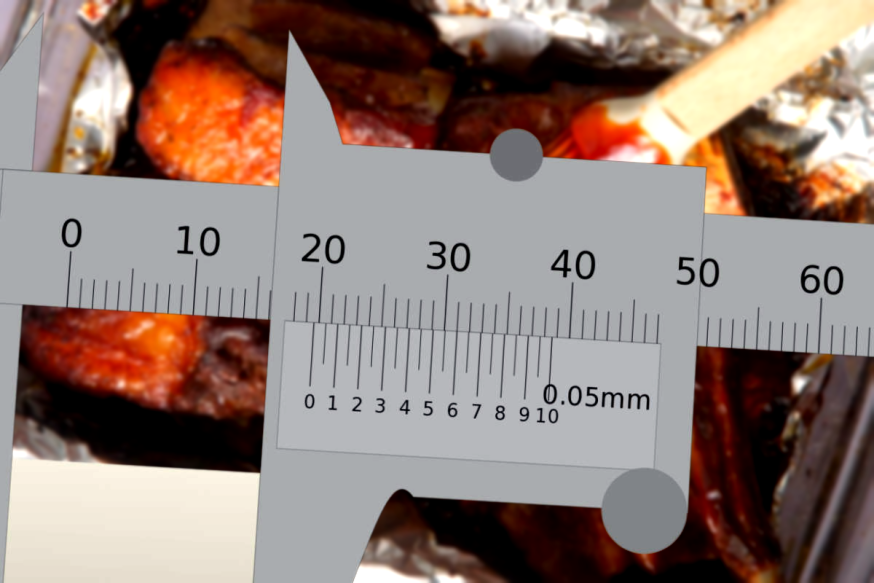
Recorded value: 19.6; mm
